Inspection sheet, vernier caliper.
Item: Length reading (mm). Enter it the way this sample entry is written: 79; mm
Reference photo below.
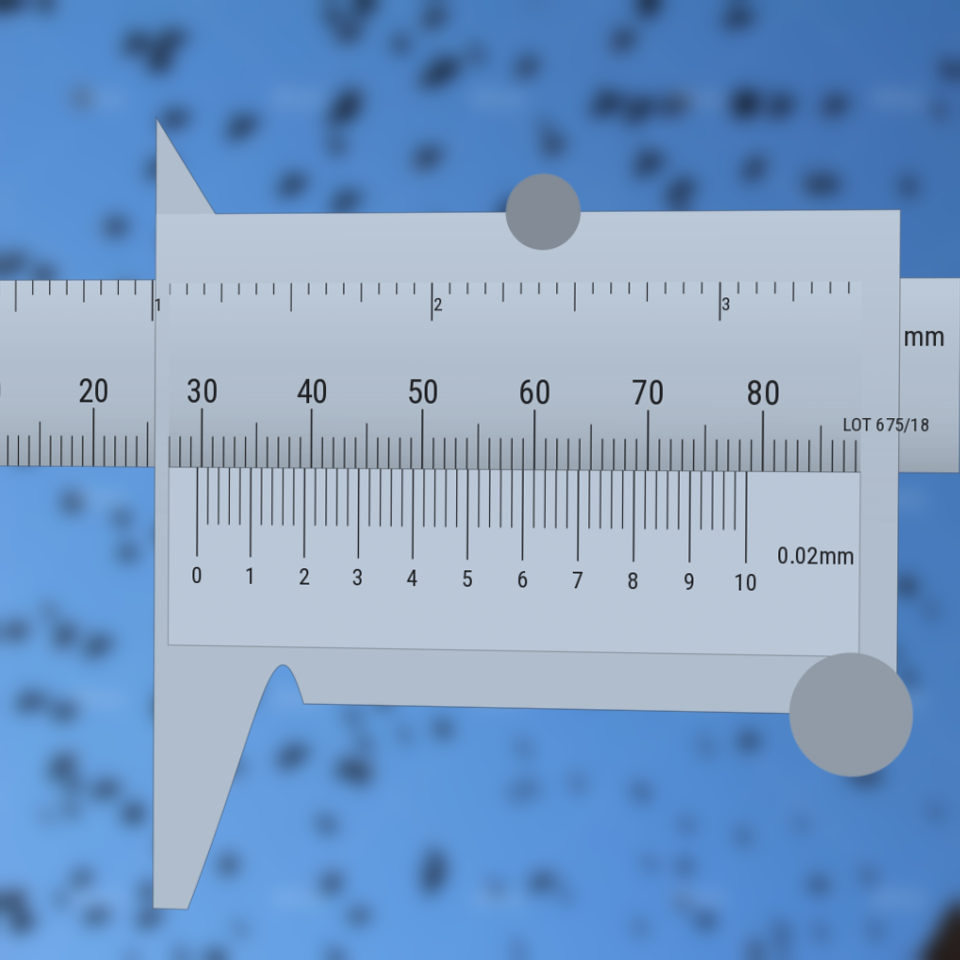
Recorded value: 29.6; mm
